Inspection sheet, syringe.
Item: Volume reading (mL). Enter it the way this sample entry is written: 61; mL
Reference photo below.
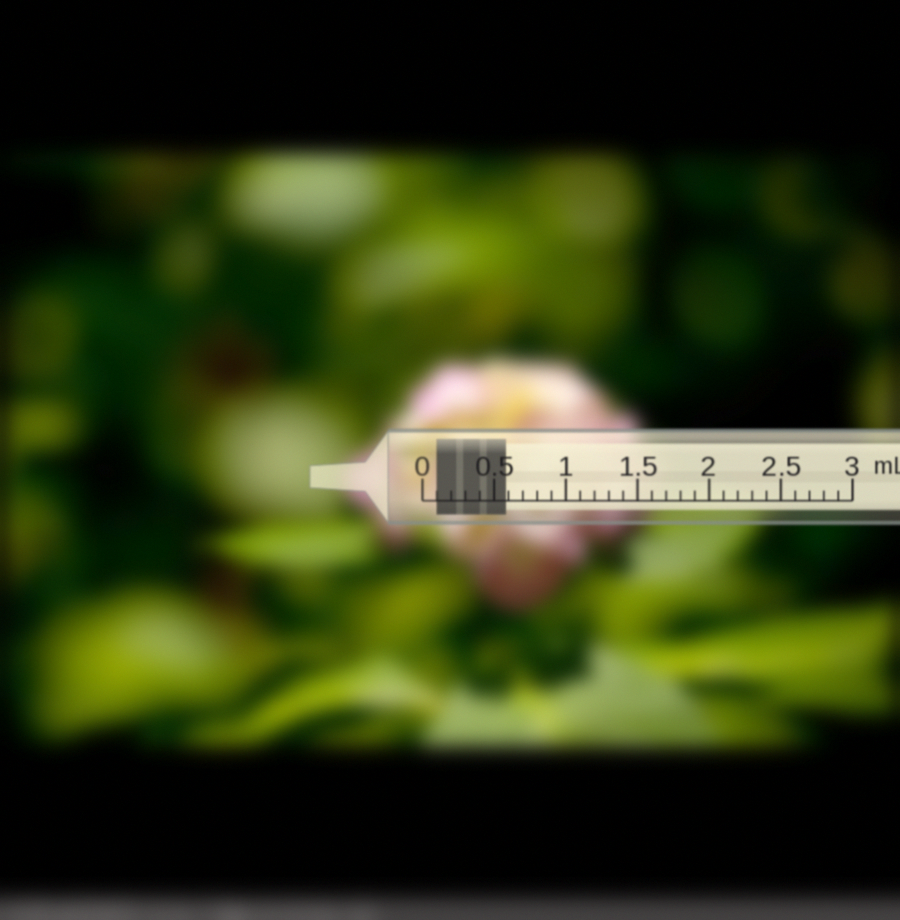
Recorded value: 0.1; mL
